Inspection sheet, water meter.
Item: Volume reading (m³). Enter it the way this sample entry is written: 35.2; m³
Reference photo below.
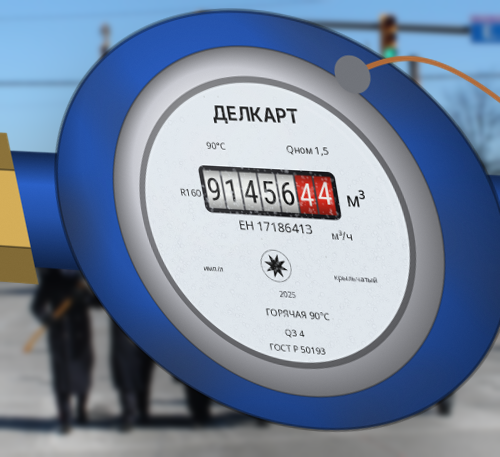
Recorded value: 91456.44; m³
